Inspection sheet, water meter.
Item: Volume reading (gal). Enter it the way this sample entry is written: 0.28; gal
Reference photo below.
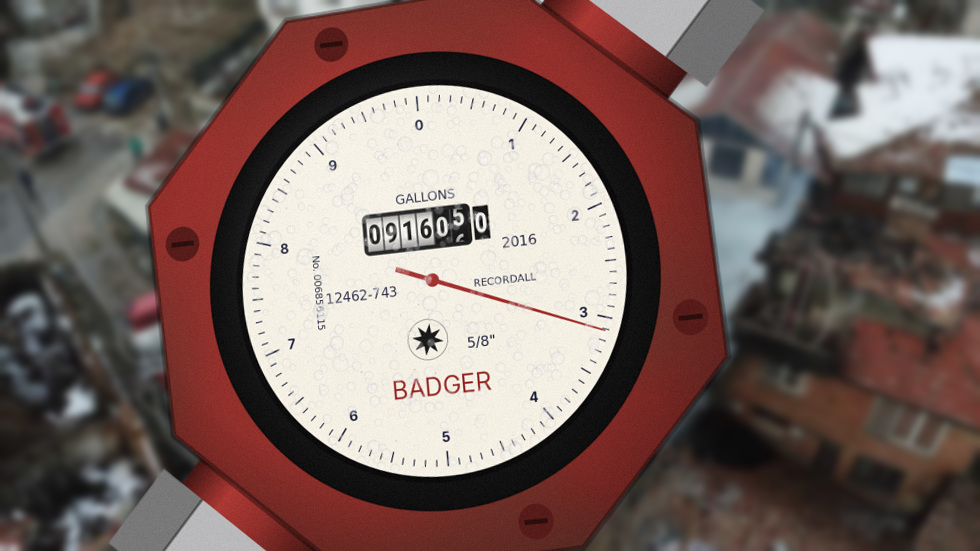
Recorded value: 916053.1; gal
